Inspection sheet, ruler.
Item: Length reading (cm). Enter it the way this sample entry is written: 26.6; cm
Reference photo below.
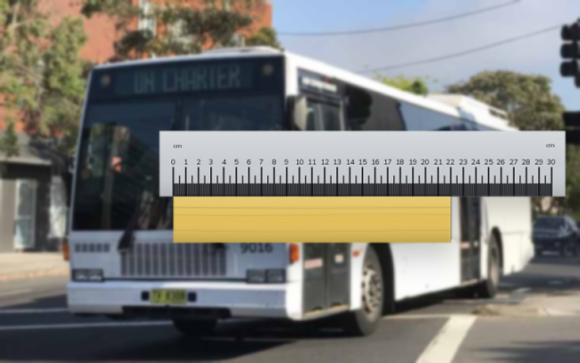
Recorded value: 22; cm
